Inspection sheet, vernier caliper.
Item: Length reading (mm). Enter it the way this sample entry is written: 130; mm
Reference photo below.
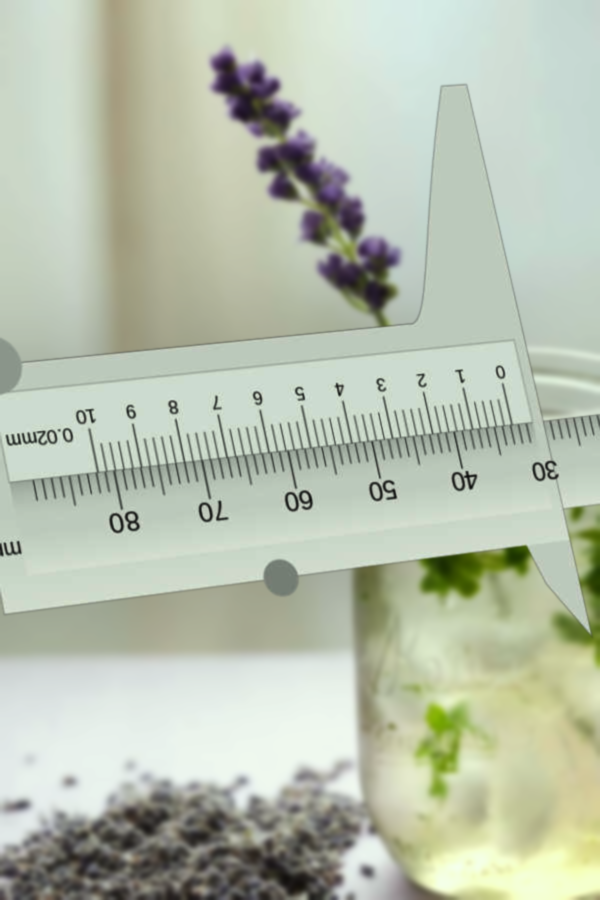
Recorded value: 32.8; mm
